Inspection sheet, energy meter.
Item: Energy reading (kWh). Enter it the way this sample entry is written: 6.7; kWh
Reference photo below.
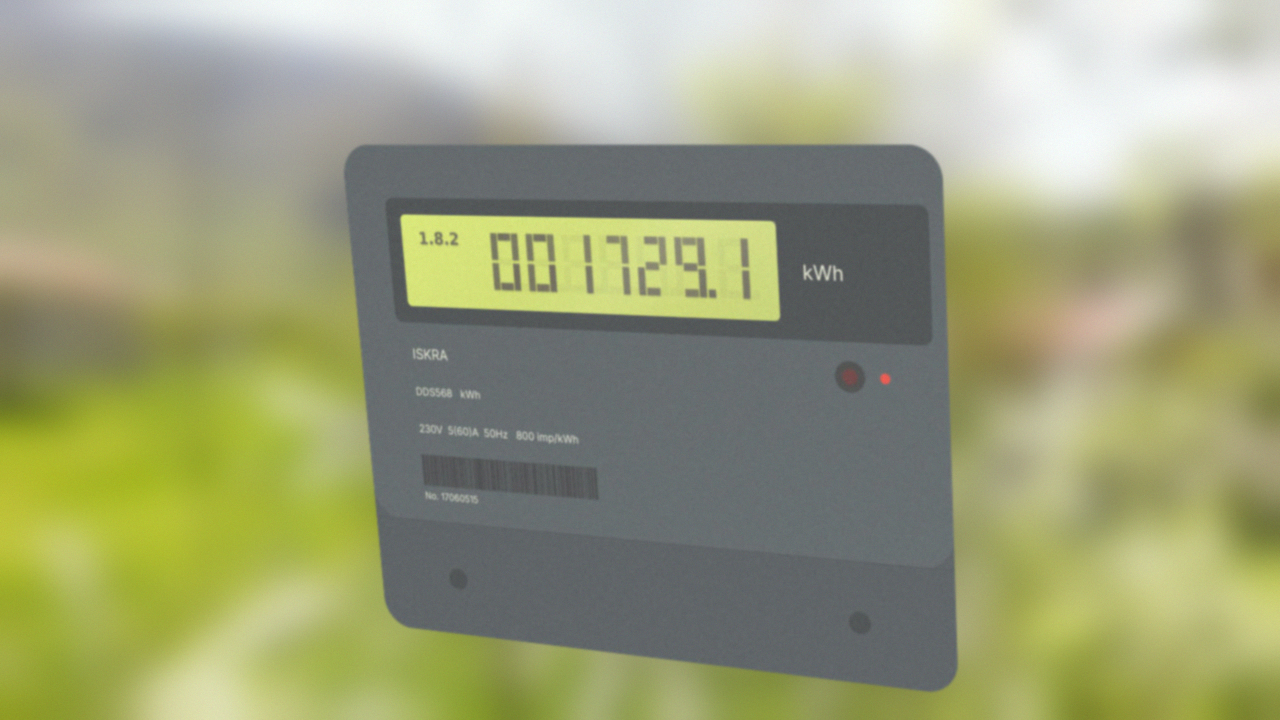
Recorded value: 1729.1; kWh
